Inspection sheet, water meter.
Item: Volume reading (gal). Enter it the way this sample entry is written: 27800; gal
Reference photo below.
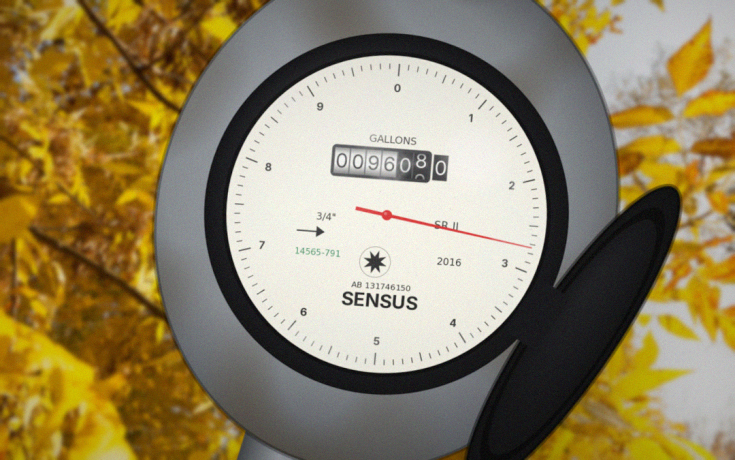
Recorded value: 96082.7; gal
